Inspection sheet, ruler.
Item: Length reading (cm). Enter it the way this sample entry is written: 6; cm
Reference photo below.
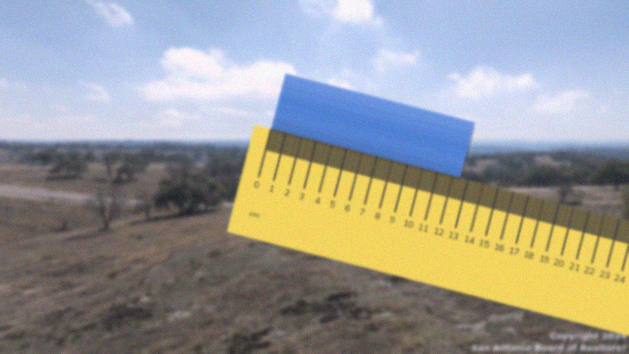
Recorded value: 12.5; cm
